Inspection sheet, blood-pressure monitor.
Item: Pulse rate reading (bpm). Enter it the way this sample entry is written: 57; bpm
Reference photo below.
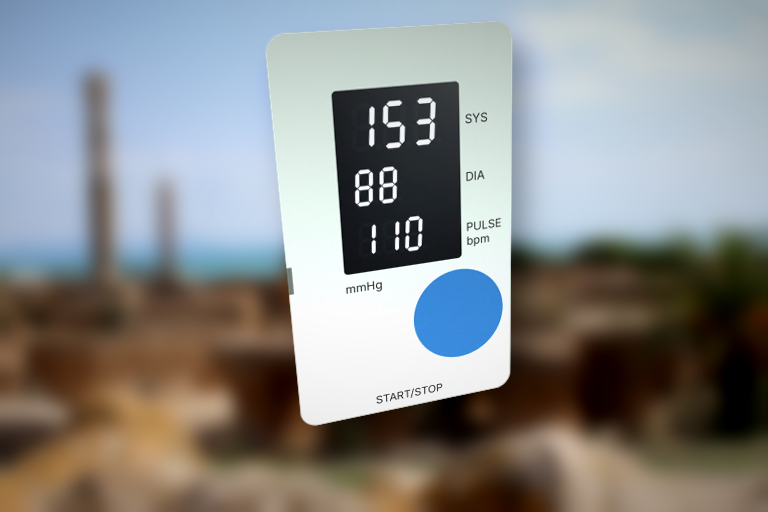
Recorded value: 110; bpm
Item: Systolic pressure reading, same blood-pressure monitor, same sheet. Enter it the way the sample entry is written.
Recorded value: 153; mmHg
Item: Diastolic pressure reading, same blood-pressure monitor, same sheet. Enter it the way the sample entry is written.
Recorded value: 88; mmHg
